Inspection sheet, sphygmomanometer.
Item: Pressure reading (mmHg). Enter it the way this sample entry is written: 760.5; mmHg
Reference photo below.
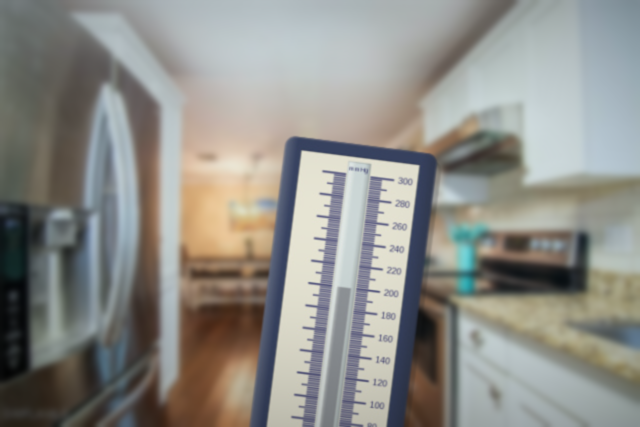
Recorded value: 200; mmHg
